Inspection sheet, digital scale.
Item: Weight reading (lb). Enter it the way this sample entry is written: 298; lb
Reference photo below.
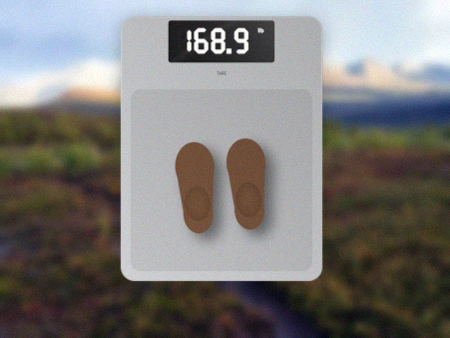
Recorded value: 168.9; lb
